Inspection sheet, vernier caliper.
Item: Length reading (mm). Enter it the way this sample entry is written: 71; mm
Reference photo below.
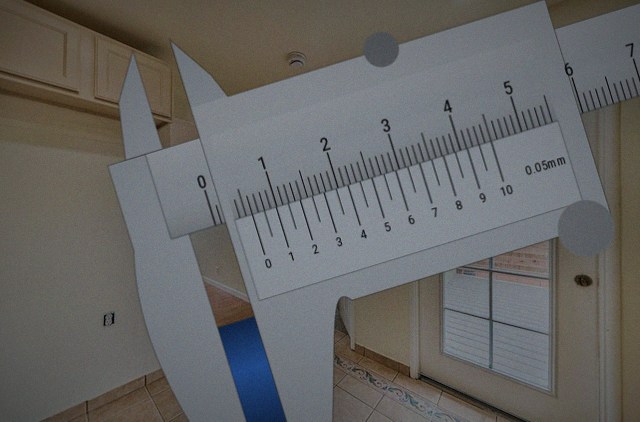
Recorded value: 6.0; mm
